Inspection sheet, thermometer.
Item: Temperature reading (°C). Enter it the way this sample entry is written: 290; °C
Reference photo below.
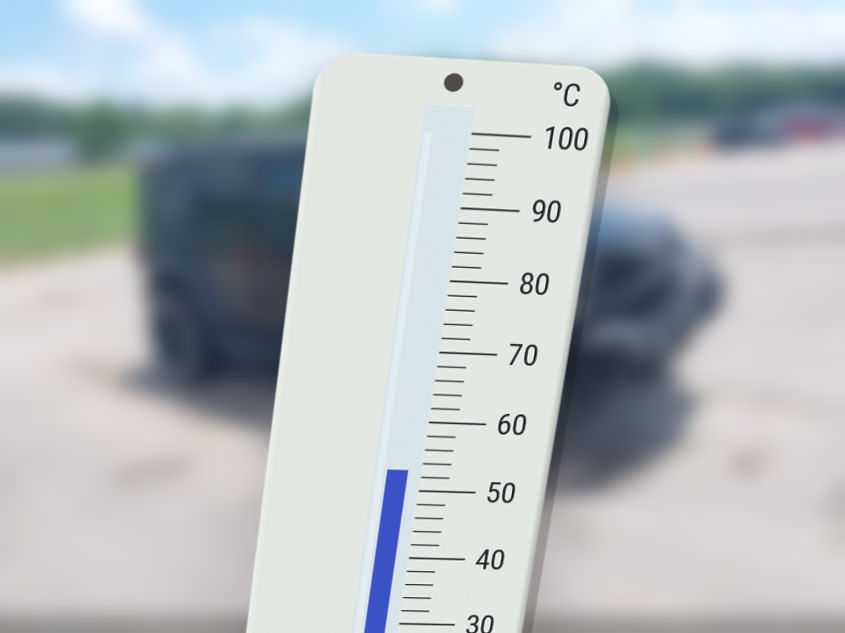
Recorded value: 53; °C
